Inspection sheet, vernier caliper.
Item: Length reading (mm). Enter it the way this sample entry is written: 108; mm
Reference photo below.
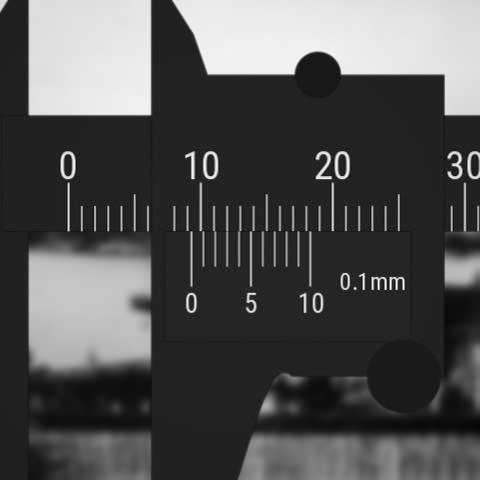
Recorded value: 9.3; mm
